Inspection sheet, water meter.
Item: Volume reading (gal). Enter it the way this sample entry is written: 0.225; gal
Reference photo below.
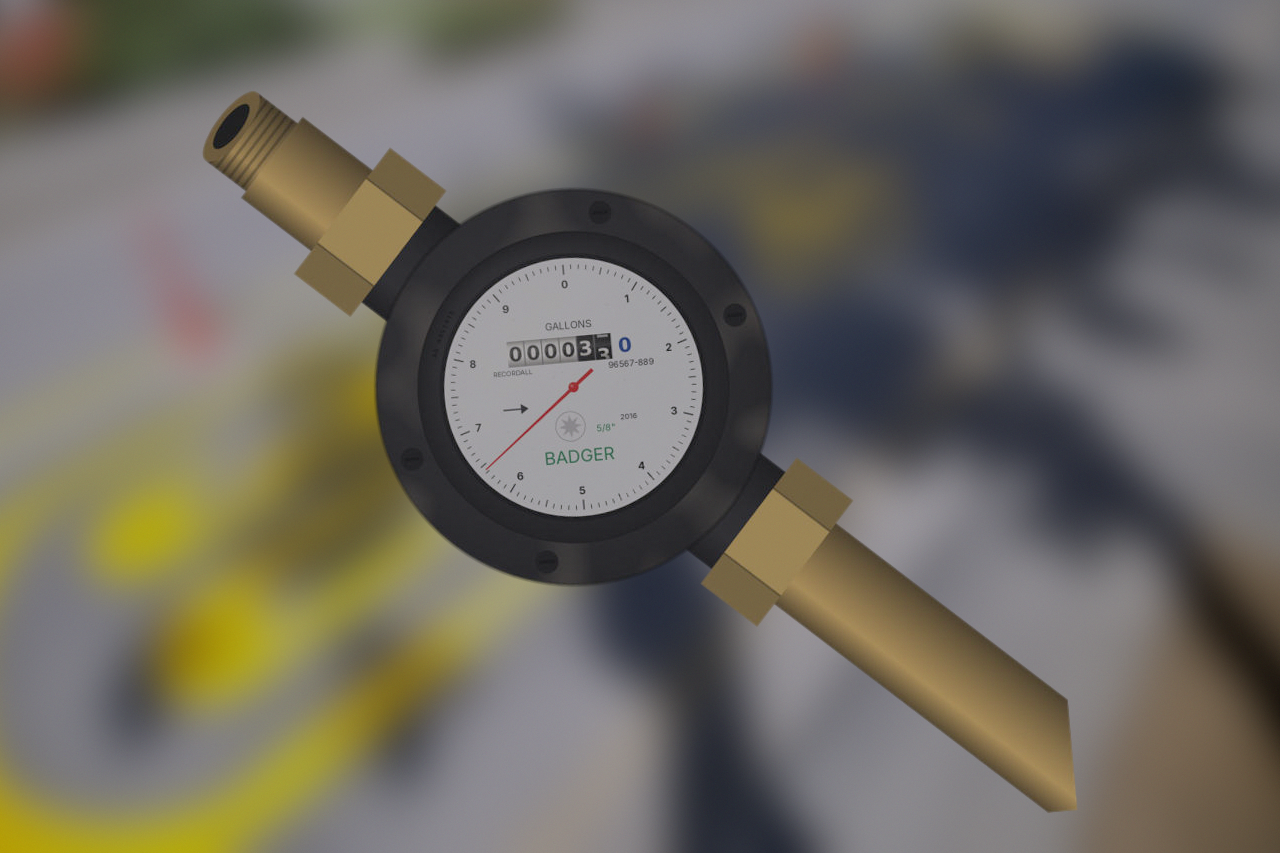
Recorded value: 326.4; gal
